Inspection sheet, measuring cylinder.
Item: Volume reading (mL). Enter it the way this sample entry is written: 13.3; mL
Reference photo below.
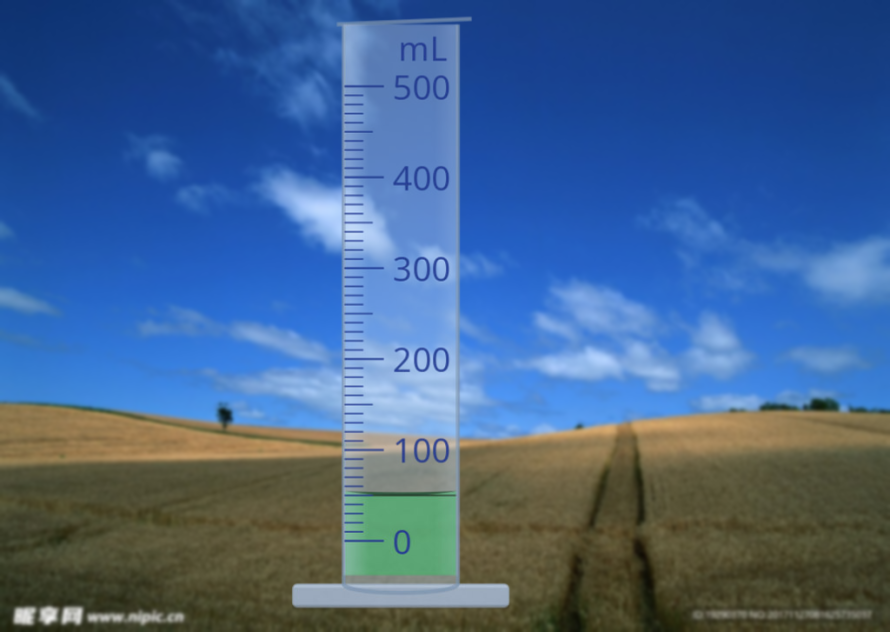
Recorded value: 50; mL
